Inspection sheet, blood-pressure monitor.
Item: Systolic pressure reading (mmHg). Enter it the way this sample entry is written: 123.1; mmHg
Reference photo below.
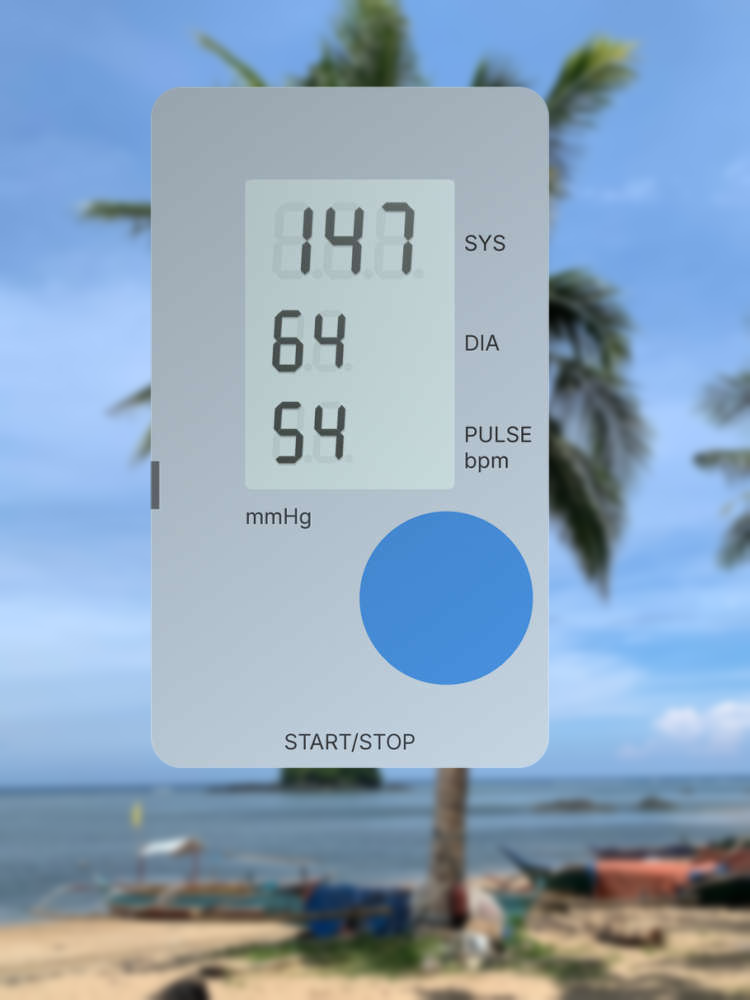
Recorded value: 147; mmHg
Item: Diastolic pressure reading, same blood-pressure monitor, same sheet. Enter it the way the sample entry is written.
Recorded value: 64; mmHg
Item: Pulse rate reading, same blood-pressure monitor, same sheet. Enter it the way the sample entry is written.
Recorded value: 54; bpm
